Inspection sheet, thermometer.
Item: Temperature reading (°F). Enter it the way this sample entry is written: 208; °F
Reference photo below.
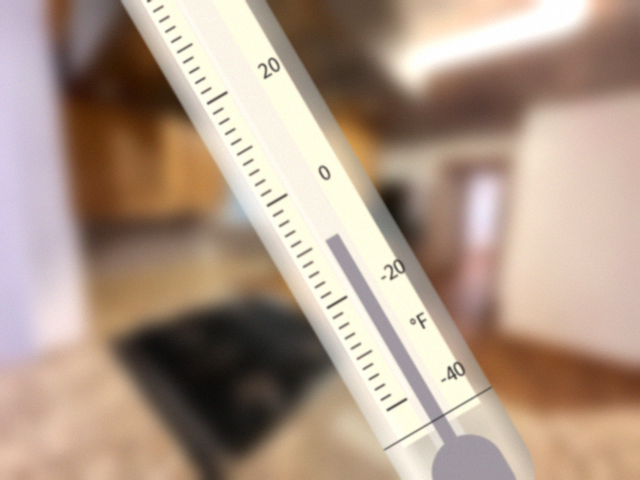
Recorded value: -10; °F
